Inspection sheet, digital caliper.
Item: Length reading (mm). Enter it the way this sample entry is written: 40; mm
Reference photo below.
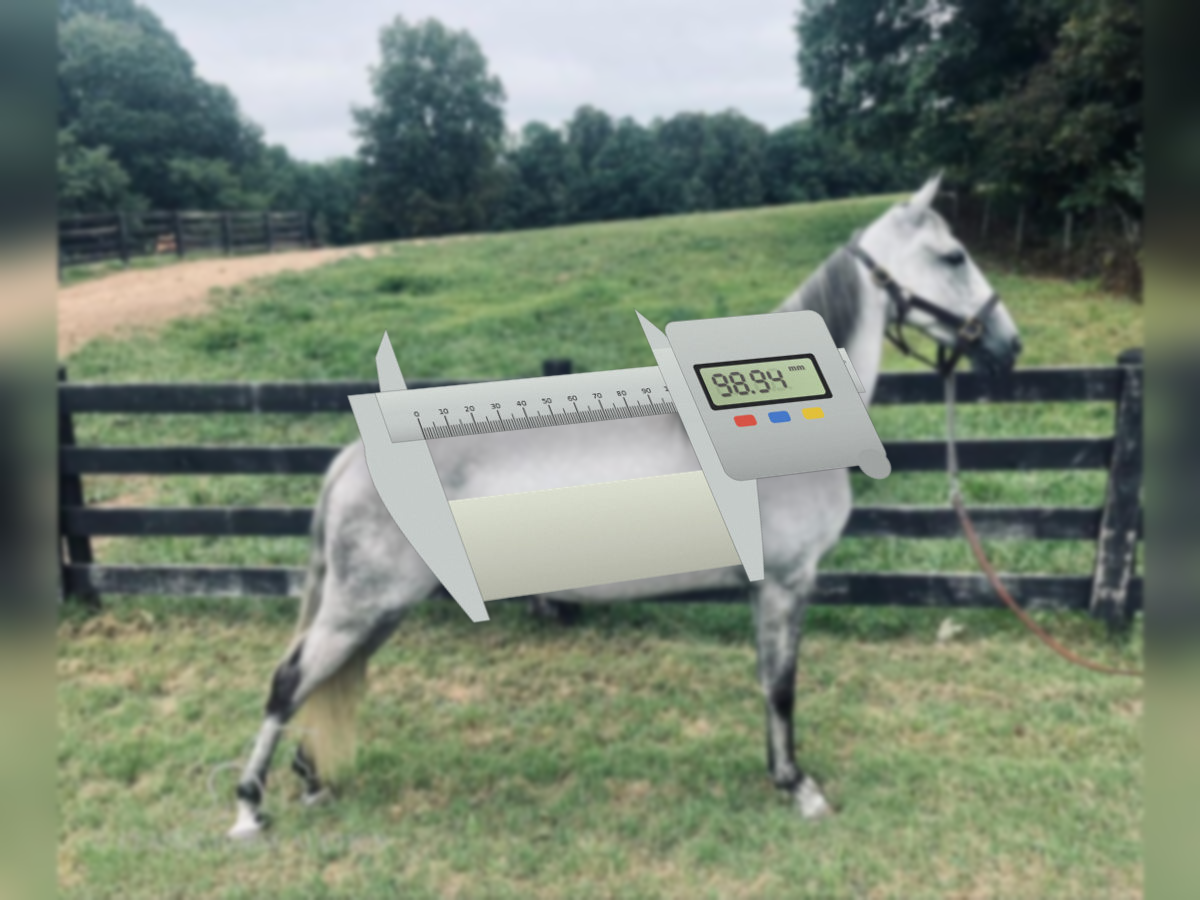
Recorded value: 98.94; mm
